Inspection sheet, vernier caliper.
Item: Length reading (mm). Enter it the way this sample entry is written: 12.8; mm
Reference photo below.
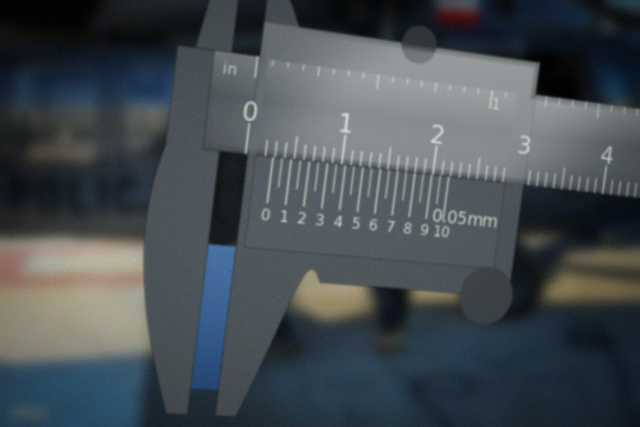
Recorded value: 2.8; mm
